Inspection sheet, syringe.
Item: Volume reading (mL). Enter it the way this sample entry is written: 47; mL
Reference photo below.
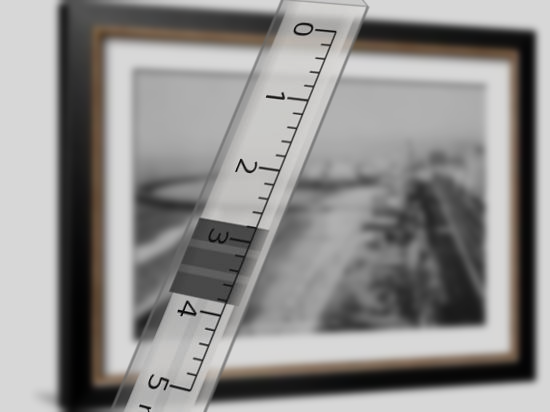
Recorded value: 2.8; mL
